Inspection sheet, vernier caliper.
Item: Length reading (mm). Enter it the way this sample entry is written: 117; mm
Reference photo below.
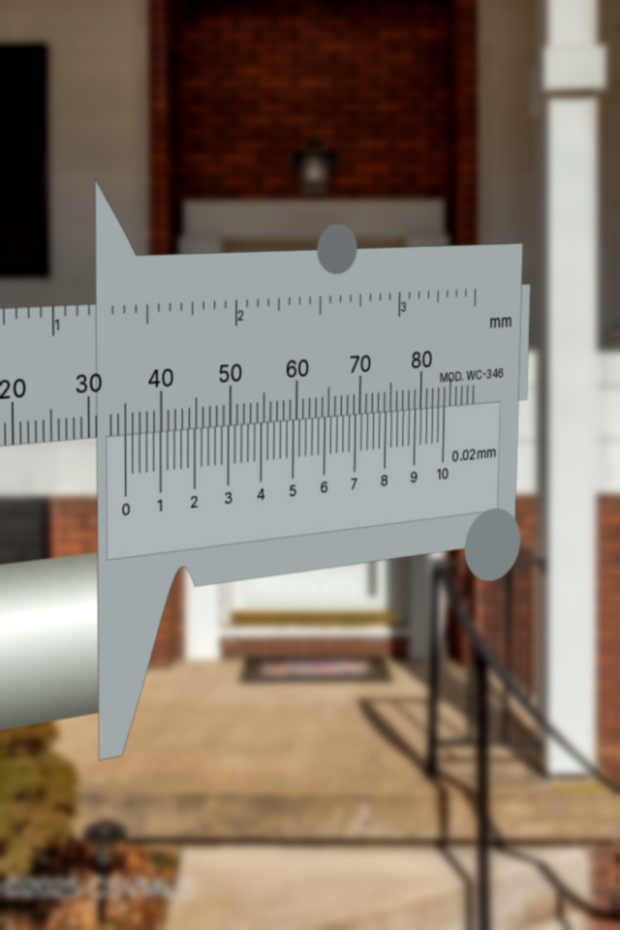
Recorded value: 35.0; mm
